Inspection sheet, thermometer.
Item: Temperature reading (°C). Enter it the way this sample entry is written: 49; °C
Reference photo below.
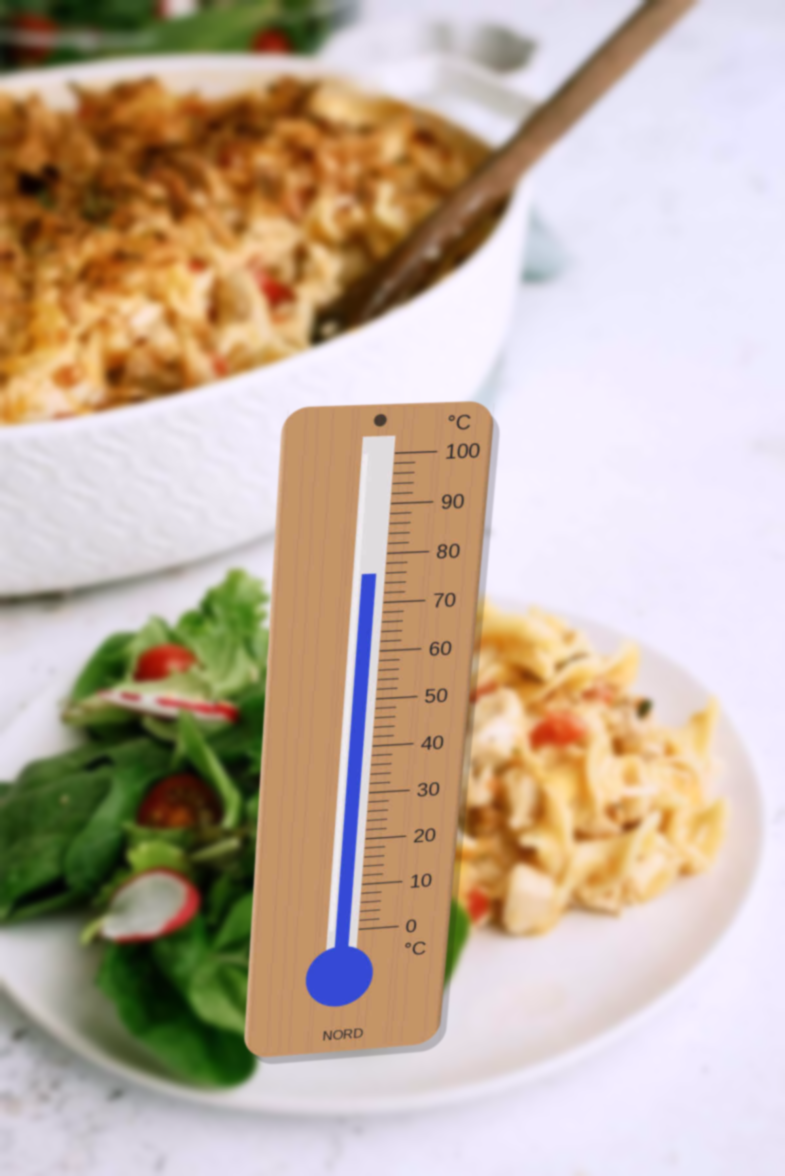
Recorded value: 76; °C
